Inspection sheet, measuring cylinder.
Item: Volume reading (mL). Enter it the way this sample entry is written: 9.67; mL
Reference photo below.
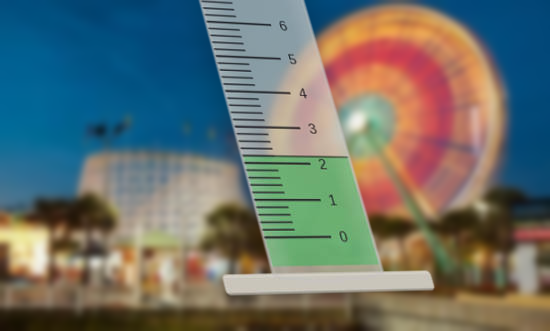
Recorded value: 2.2; mL
